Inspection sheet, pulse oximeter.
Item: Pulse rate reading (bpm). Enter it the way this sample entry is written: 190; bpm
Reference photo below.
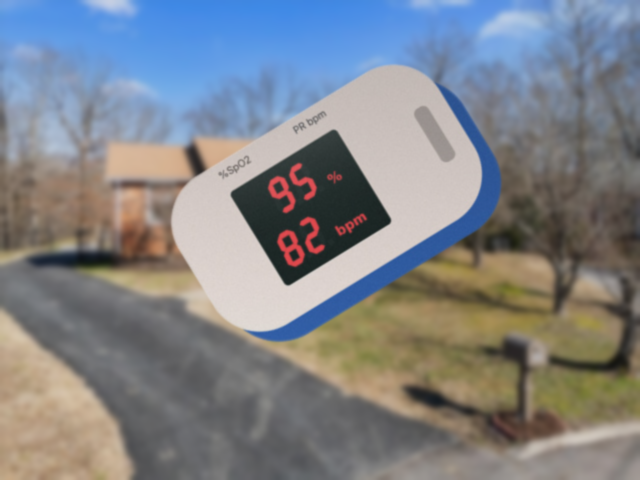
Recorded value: 82; bpm
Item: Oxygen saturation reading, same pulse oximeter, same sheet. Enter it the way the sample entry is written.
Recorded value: 95; %
